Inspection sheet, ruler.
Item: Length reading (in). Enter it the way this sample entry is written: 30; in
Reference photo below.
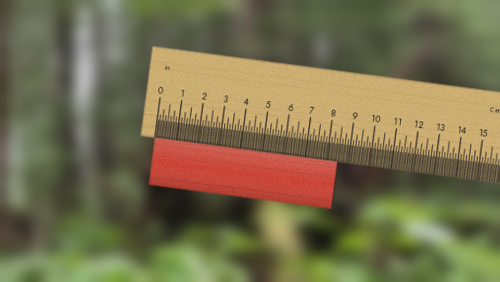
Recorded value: 8.5; in
